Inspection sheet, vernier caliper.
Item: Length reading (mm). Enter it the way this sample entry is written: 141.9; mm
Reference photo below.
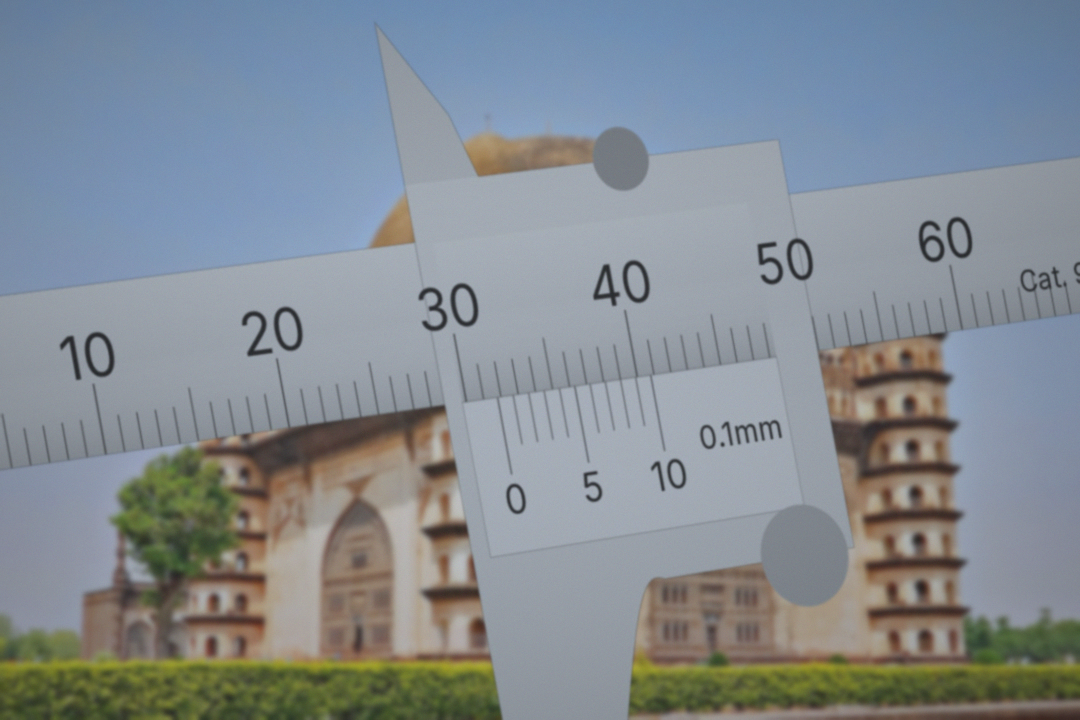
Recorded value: 31.8; mm
